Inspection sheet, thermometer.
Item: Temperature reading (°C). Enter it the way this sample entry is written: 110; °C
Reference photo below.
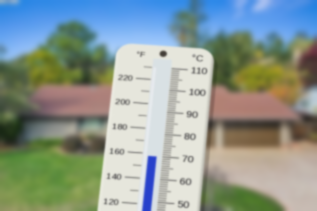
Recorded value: 70; °C
